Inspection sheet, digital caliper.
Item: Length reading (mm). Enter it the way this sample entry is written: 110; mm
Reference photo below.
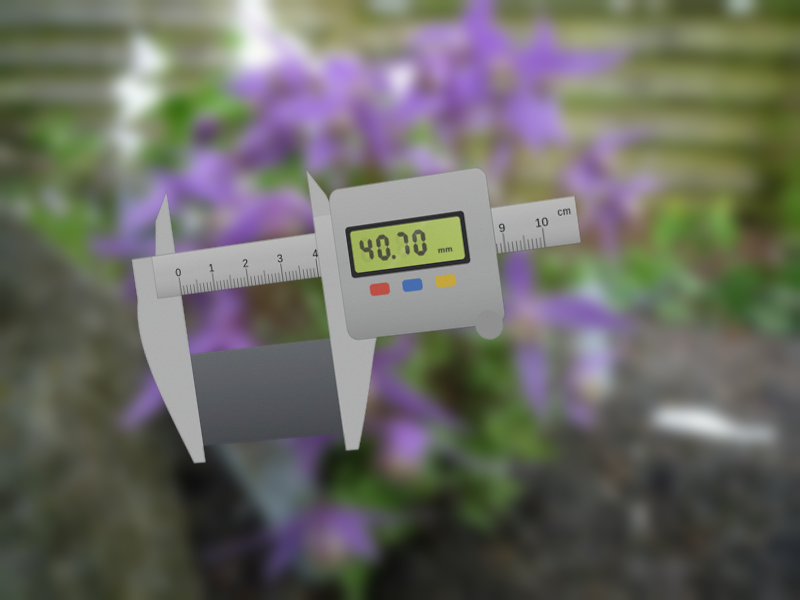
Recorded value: 40.70; mm
